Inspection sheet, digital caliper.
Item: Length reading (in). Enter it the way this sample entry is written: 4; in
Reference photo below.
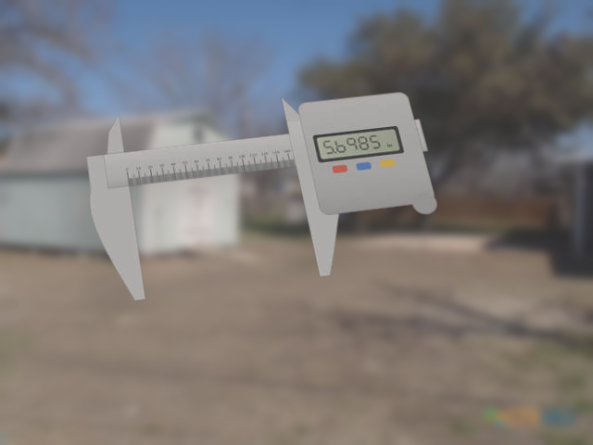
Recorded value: 5.6985; in
